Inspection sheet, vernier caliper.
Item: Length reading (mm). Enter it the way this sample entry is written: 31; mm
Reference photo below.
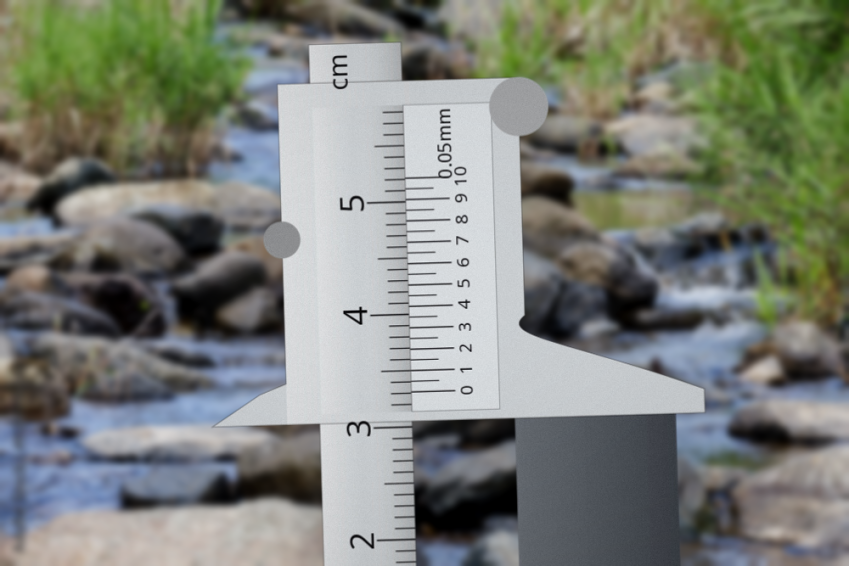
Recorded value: 33.1; mm
